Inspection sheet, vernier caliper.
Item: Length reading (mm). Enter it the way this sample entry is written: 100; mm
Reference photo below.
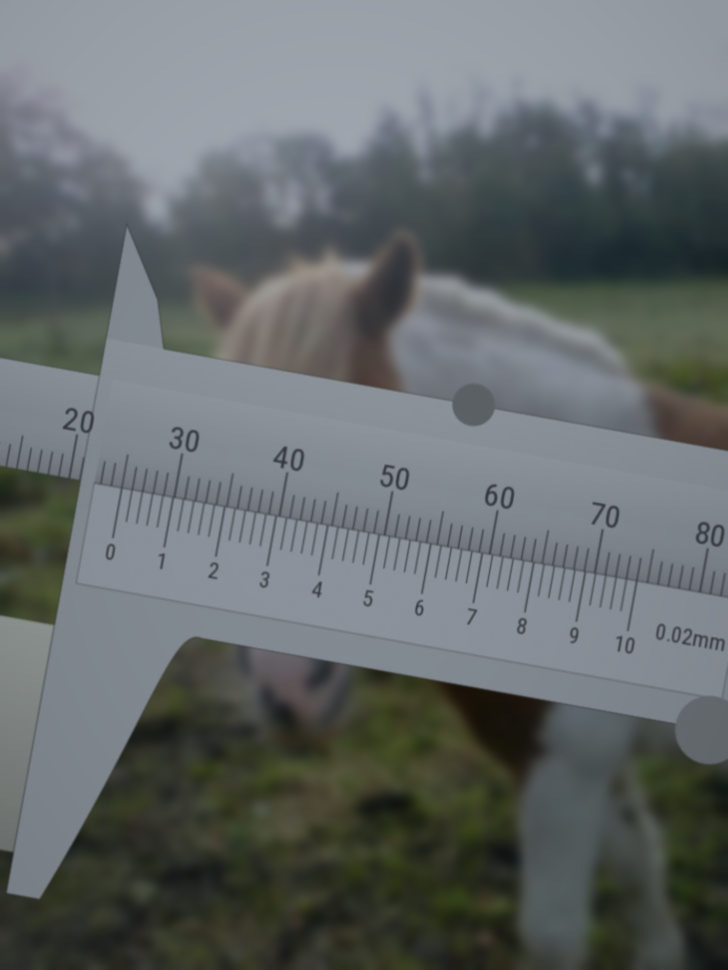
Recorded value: 25.0; mm
